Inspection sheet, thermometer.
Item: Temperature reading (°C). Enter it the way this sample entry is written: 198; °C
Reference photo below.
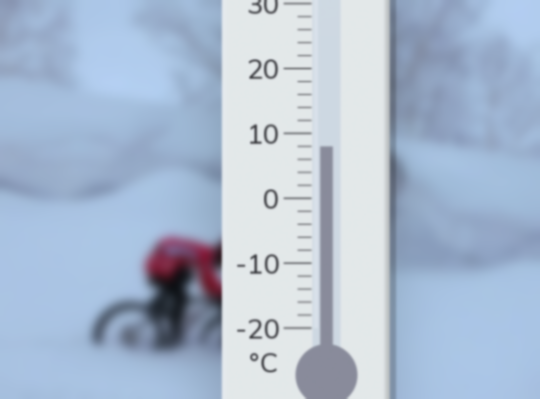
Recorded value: 8; °C
